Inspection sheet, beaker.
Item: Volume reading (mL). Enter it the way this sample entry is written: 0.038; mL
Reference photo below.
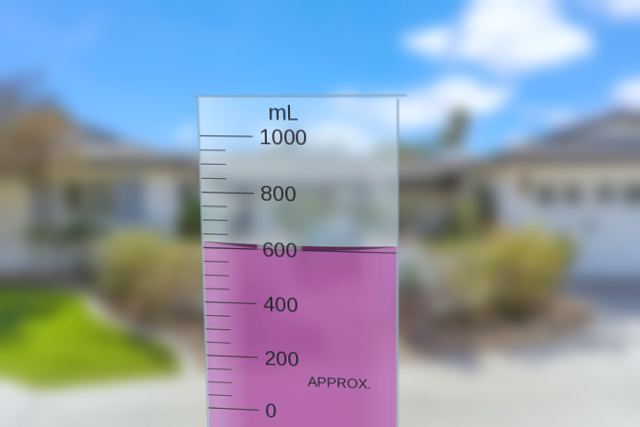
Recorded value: 600; mL
